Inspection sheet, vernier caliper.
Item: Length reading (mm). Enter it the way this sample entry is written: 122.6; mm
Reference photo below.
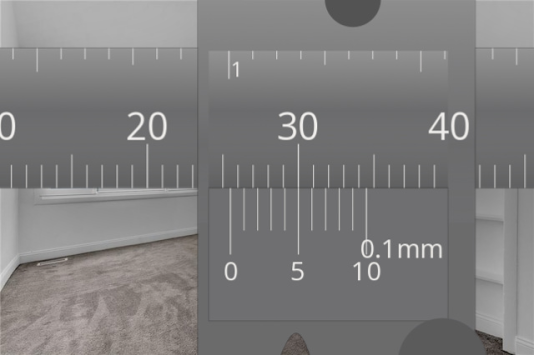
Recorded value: 25.5; mm
